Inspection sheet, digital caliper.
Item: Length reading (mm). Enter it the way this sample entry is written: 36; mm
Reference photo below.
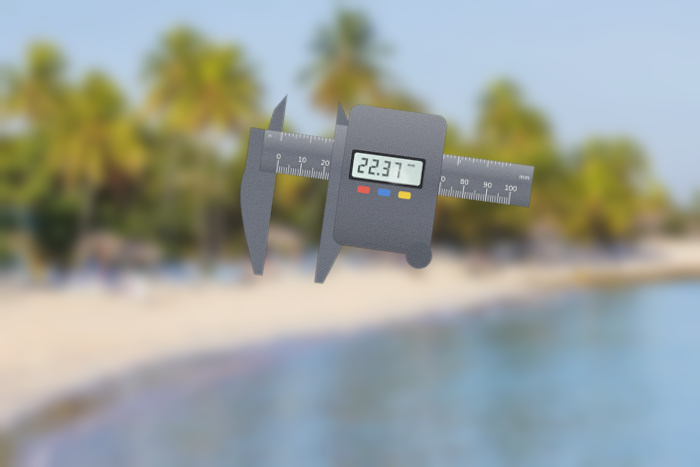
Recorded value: 22.37; mm
